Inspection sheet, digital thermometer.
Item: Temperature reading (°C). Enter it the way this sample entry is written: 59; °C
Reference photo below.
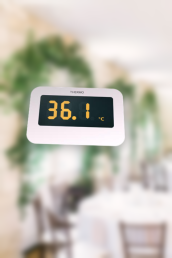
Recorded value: 36.1; °C
